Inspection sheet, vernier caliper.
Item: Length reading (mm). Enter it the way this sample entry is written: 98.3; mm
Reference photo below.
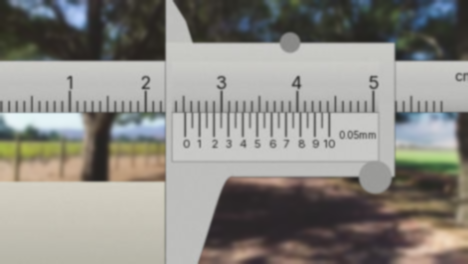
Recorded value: 25.2; mm
